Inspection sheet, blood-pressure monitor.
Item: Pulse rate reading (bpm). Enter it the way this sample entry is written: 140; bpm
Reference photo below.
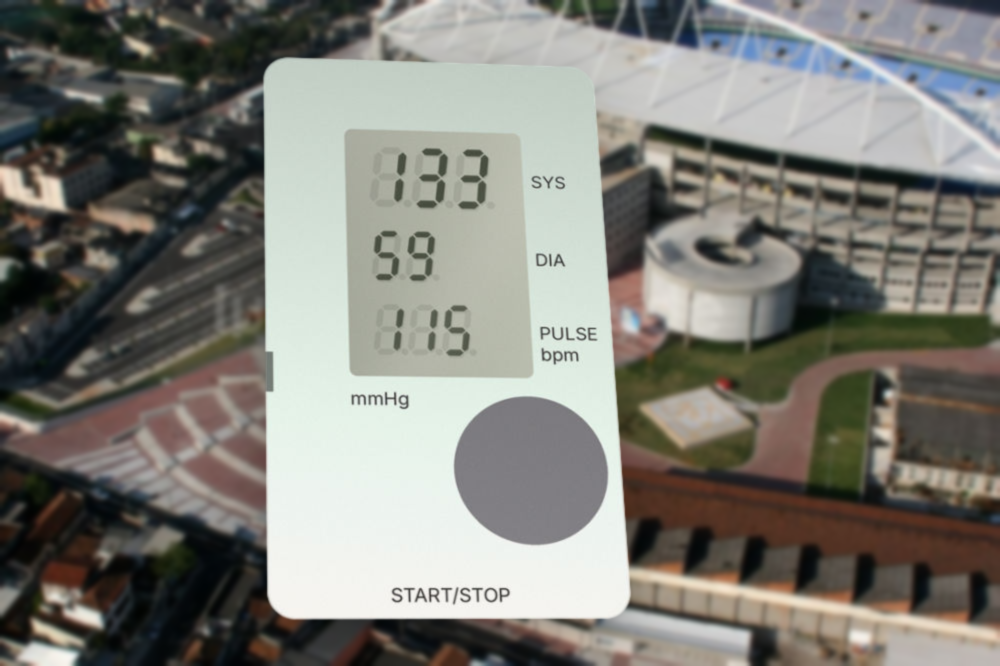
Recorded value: 115; bpm
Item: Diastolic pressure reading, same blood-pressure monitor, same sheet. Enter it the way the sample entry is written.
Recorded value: 59; mmHg
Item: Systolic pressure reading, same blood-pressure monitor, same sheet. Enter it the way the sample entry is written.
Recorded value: 133; mmHg
